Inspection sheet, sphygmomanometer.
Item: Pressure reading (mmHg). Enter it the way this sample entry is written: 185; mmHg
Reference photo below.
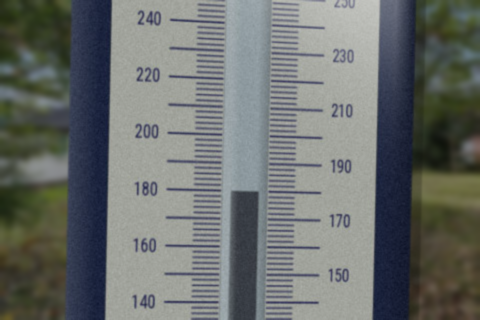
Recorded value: 180; mmHg
